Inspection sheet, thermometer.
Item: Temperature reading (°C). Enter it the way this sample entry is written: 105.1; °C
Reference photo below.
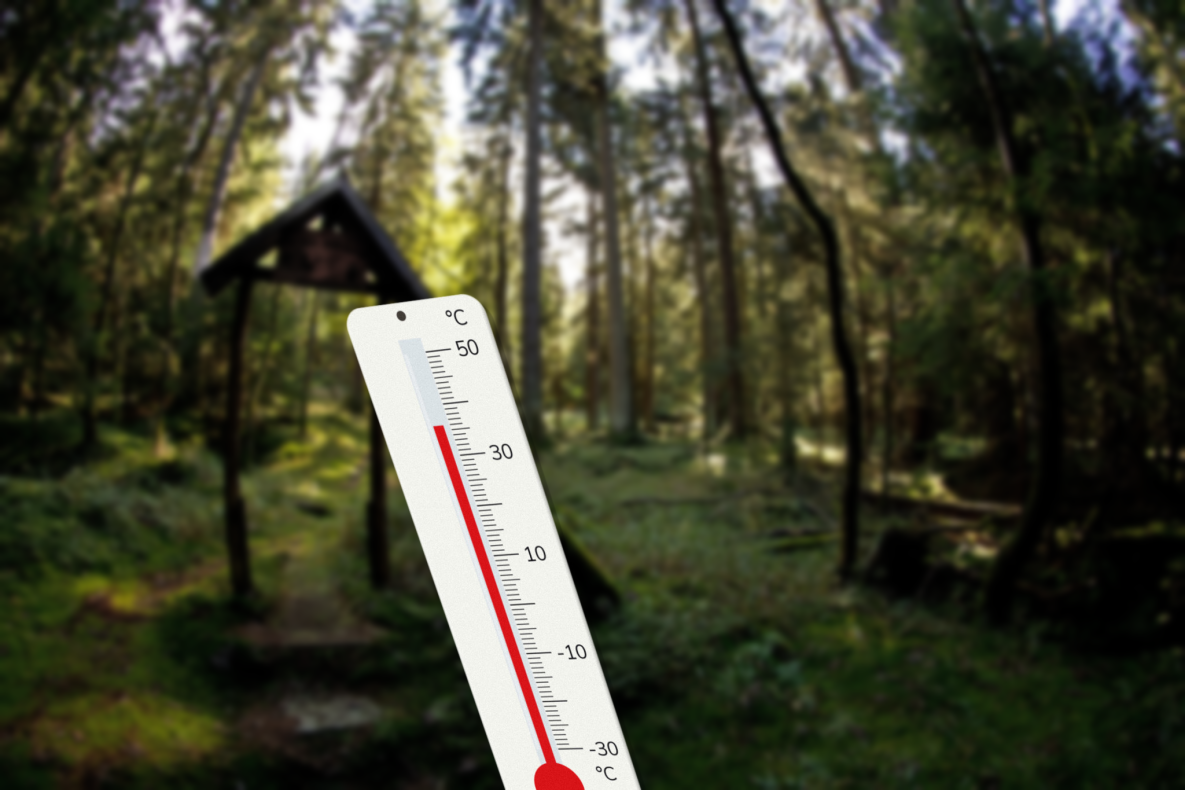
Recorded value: 36; °C
